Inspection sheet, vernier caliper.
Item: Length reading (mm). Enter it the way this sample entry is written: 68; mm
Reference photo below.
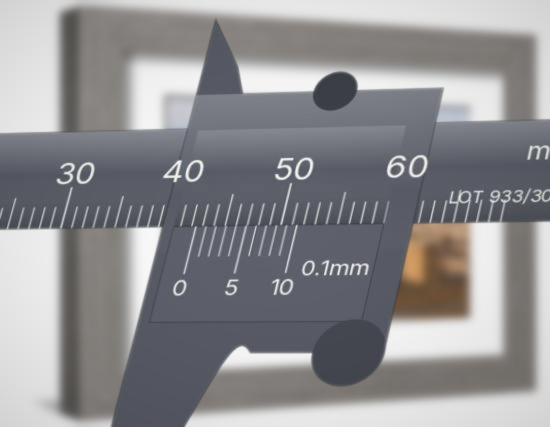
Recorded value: 42.4; mm
